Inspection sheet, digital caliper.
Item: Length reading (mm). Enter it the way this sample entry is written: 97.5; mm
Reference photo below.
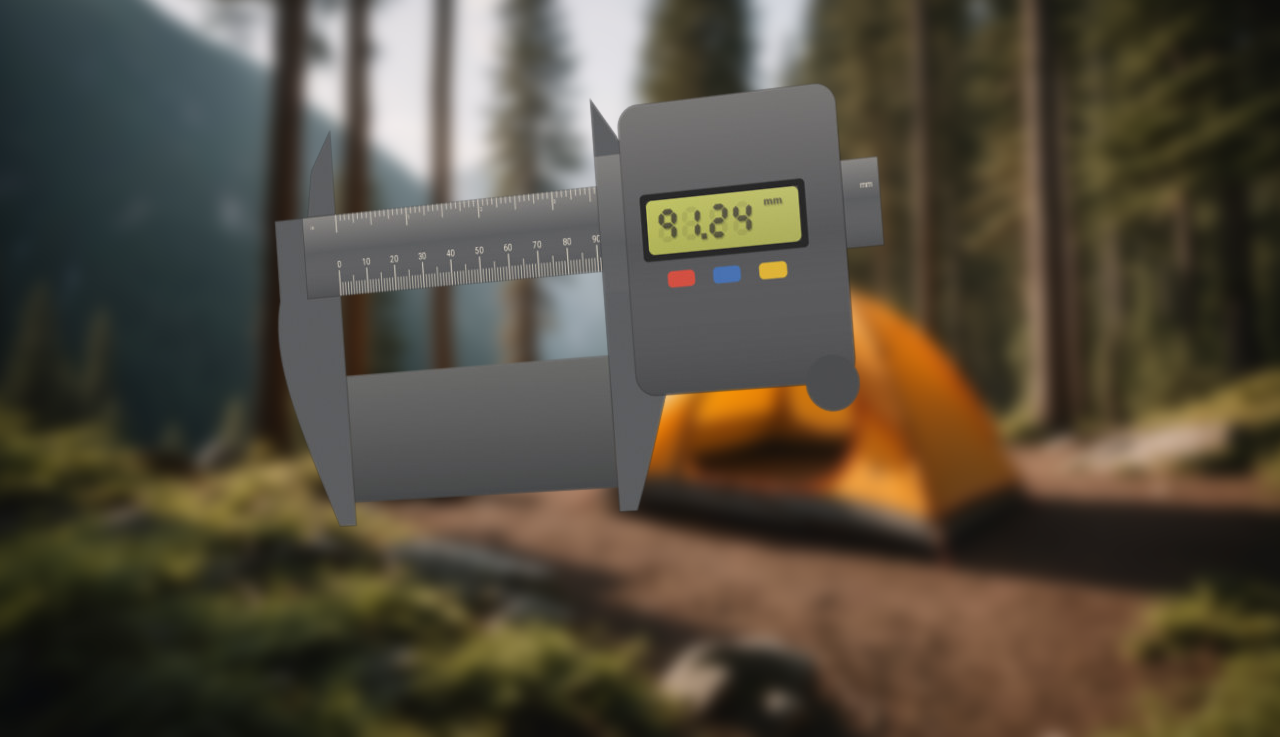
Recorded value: 91.24; mm
